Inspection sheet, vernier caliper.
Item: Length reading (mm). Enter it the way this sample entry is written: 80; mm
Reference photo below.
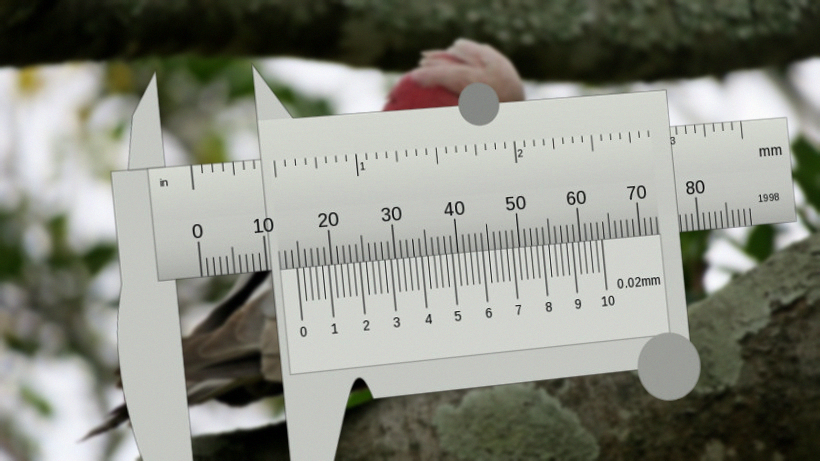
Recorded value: 14.6; mm
